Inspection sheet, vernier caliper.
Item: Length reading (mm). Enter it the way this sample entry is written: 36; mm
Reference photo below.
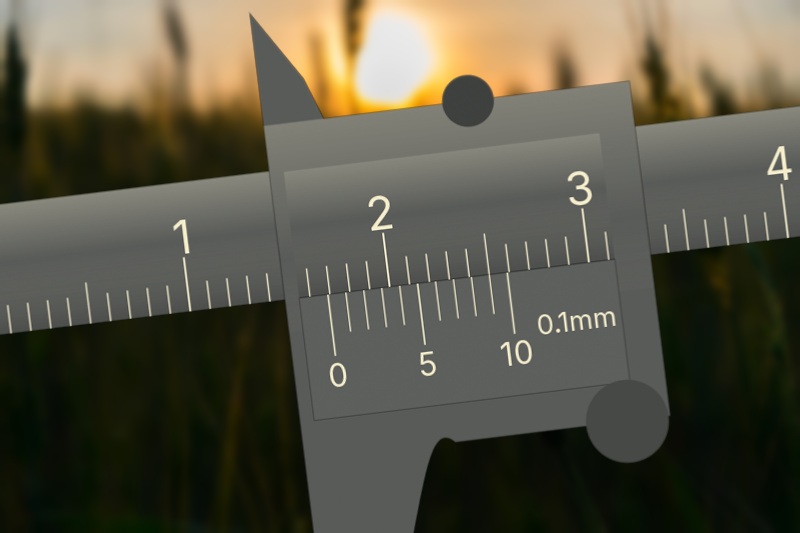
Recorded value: 16.9; mm
